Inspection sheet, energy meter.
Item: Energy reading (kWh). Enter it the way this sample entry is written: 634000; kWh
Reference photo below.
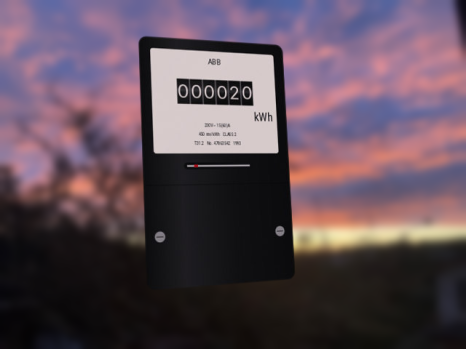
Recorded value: 20; kWh
